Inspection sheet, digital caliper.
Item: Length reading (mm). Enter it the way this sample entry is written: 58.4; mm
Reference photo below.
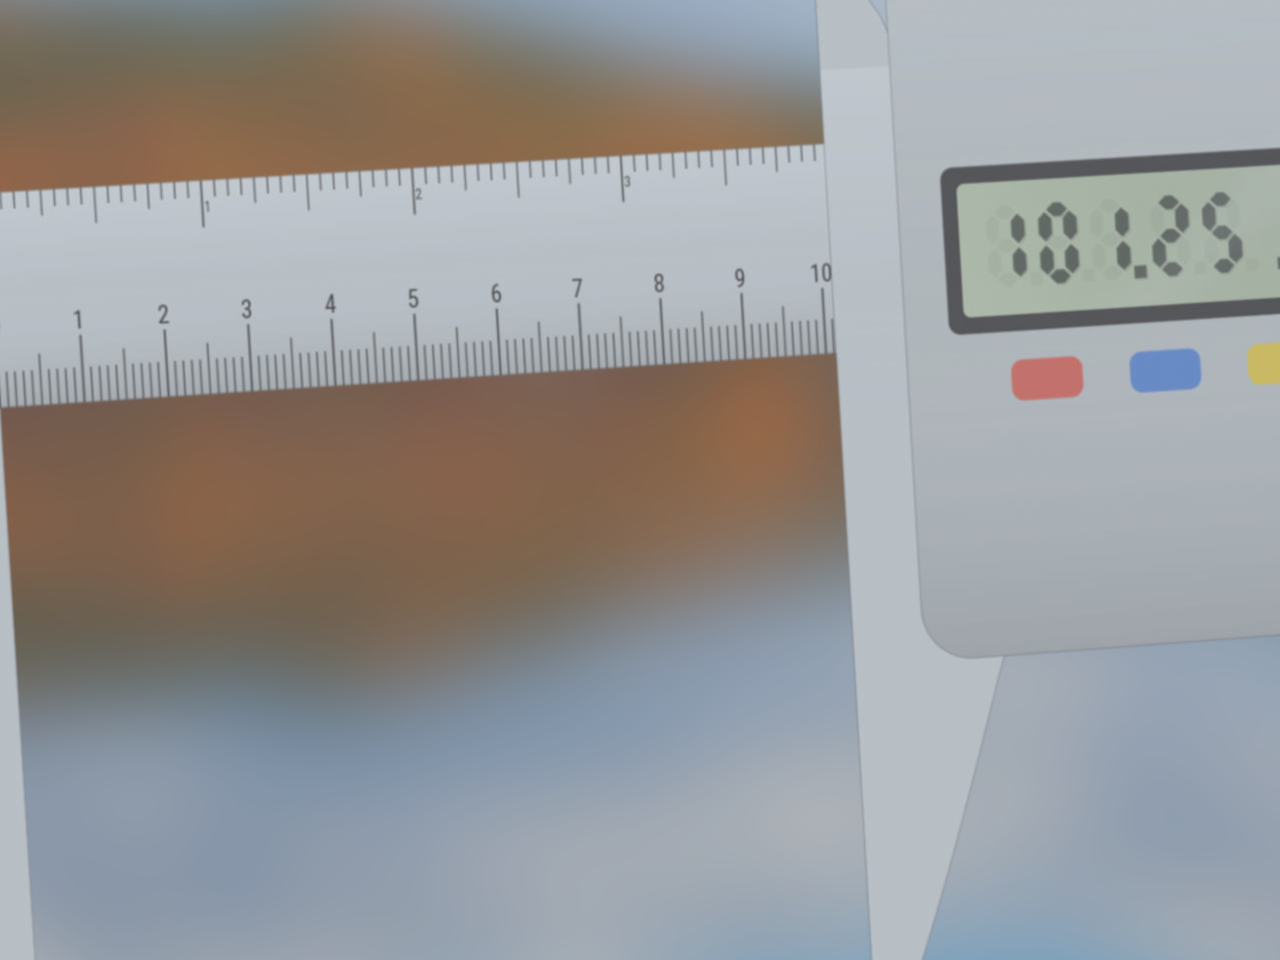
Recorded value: 101.25; mm
